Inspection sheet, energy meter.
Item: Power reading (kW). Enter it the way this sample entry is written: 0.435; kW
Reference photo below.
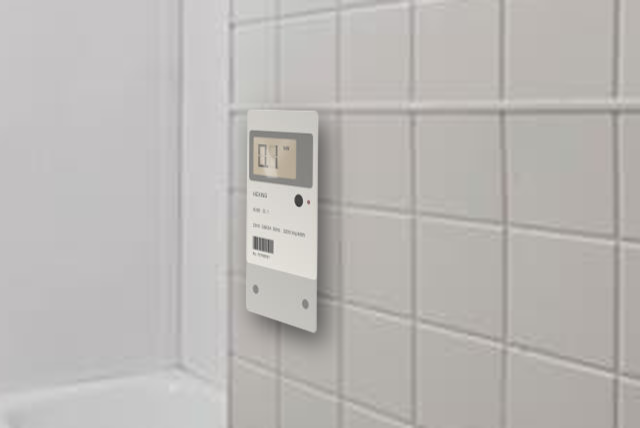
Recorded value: 0.1; kW
